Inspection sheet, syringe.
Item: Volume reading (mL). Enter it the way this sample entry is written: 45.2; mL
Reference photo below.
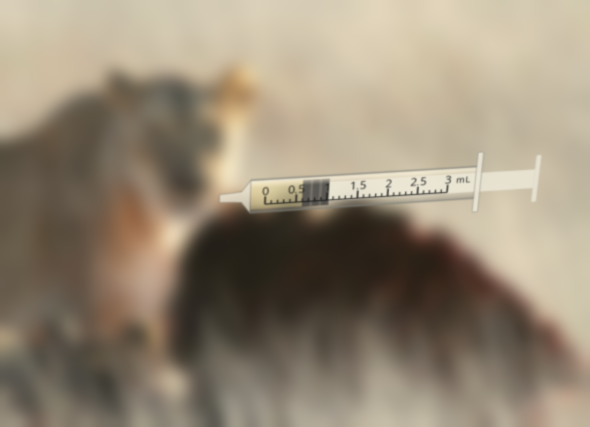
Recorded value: 0.6; mL
